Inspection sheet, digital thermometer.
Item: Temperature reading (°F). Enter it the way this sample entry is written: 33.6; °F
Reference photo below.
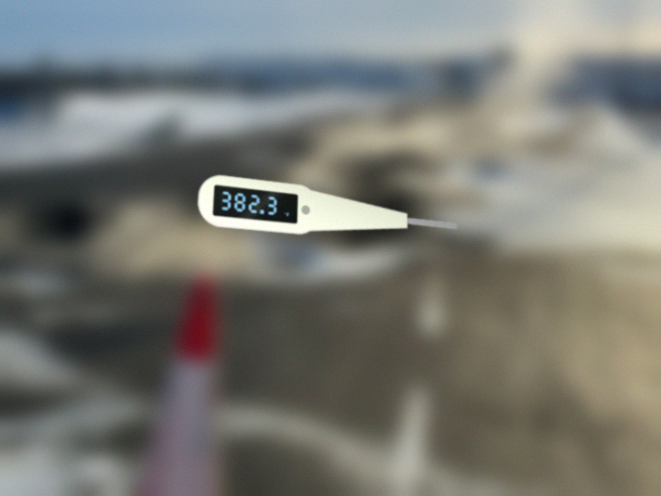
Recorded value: 382.3; °F
